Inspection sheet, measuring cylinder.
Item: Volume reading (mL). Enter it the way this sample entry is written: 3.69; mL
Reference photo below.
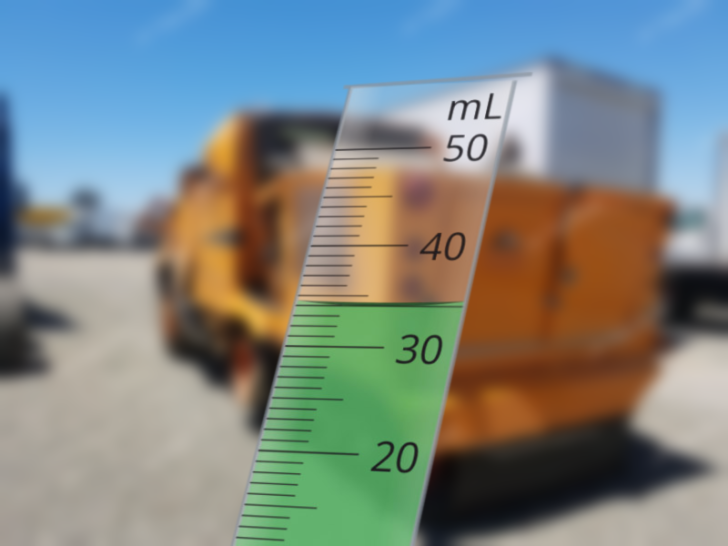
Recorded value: 34; mL
